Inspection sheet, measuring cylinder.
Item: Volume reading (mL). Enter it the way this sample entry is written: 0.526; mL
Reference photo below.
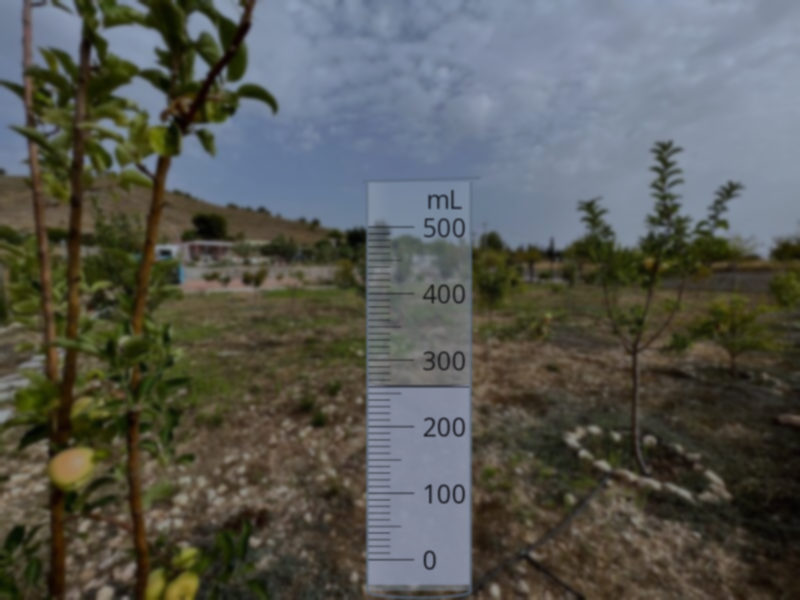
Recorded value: 260; mL
